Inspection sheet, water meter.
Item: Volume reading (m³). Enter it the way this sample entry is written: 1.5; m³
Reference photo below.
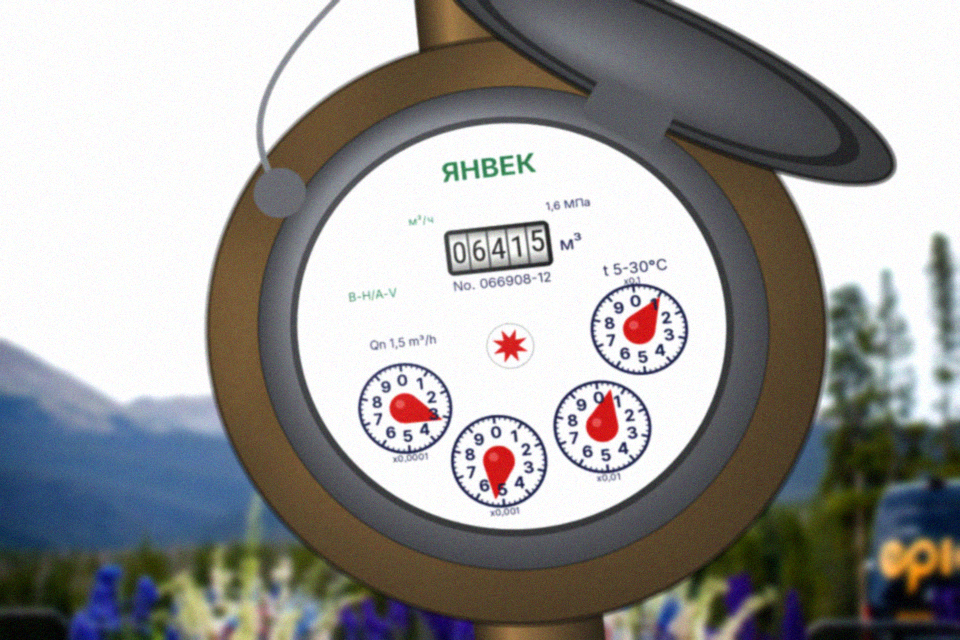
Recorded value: 6415.1053; m³
